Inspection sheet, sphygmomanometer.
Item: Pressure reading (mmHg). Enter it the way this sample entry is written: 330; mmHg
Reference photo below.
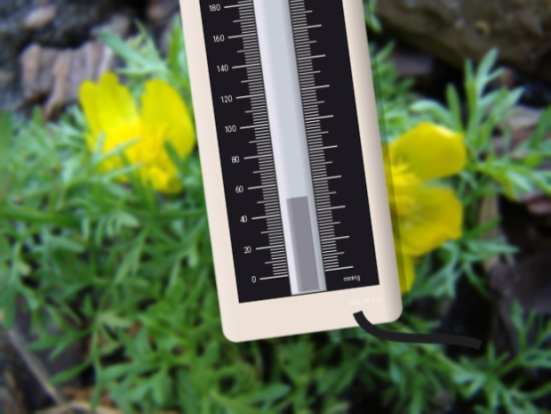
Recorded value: 50; mmHg
